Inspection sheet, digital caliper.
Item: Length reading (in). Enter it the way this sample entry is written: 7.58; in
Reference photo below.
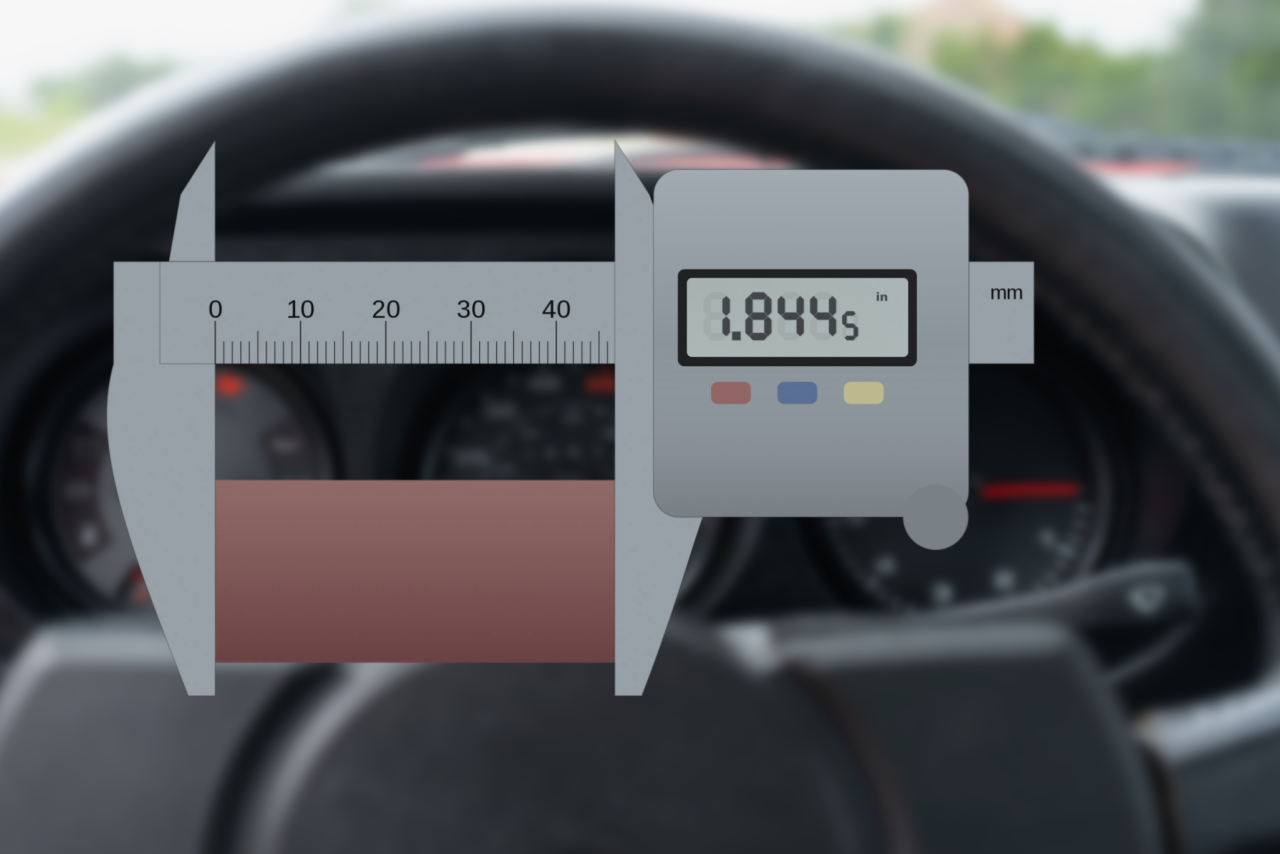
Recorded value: 1.8445; in
